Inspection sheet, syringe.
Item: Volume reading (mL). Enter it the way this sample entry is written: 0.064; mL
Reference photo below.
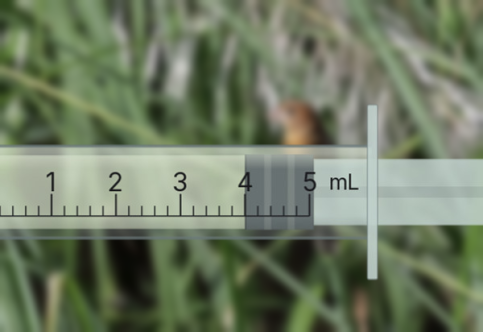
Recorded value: 4; mL
